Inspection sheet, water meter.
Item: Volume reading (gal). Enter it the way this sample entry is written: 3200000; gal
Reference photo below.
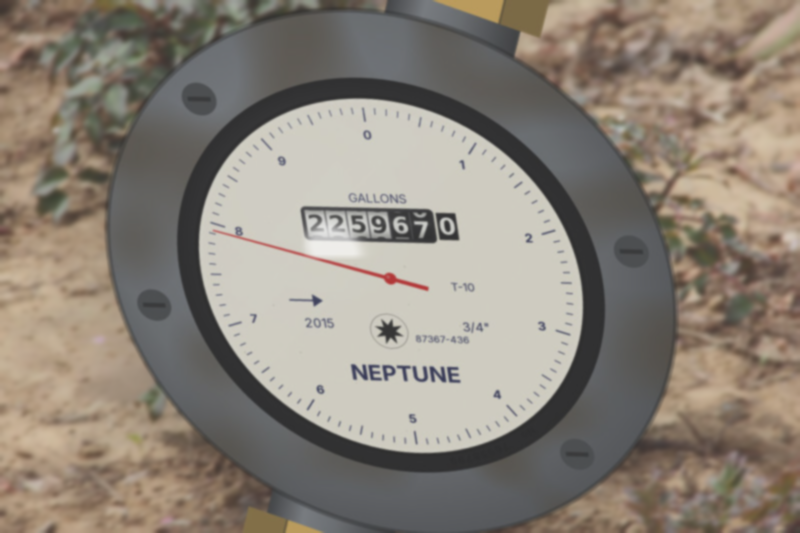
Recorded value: 2259667.9; gal
